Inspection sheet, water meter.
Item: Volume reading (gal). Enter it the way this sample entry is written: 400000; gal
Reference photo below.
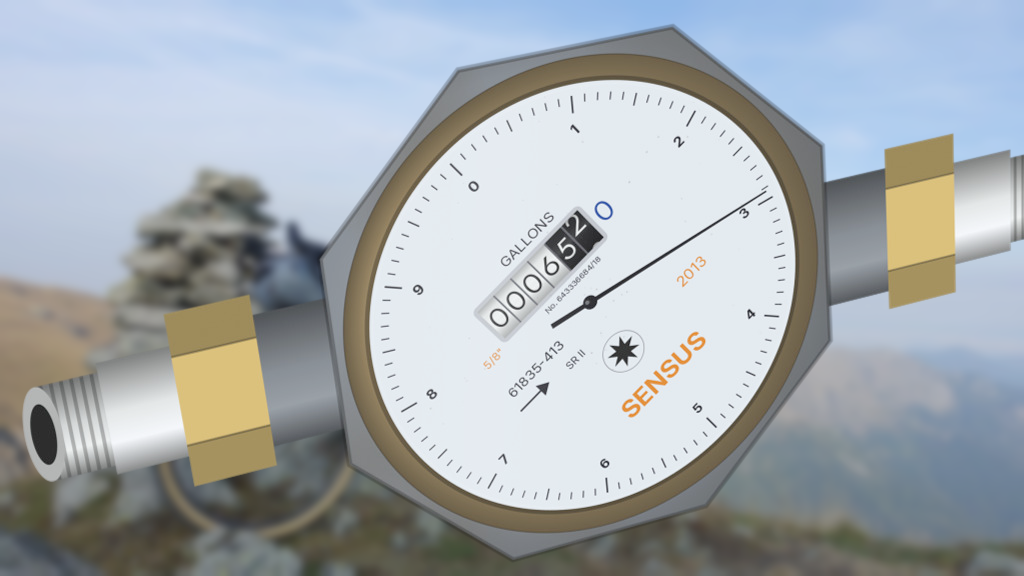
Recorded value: 6522.9; gal
